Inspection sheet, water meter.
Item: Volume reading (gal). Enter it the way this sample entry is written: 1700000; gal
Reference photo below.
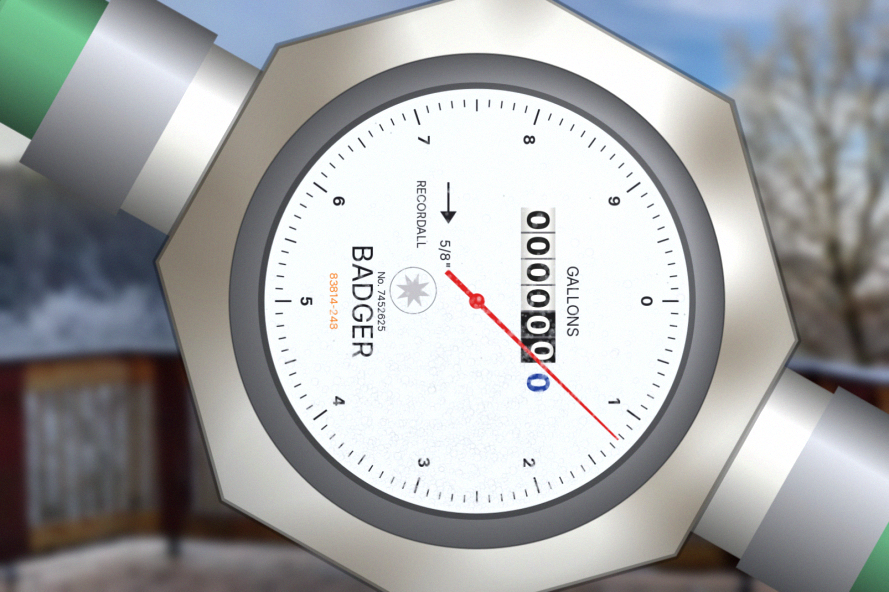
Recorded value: 1.2; gal
